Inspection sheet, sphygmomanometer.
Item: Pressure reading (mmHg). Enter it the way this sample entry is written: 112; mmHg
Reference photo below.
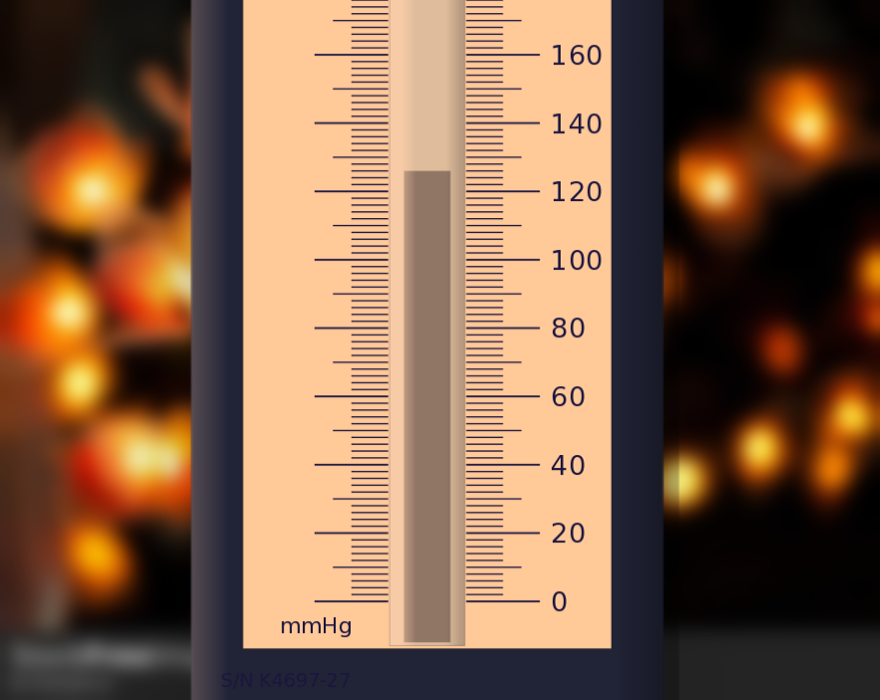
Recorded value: 126; mmHg
